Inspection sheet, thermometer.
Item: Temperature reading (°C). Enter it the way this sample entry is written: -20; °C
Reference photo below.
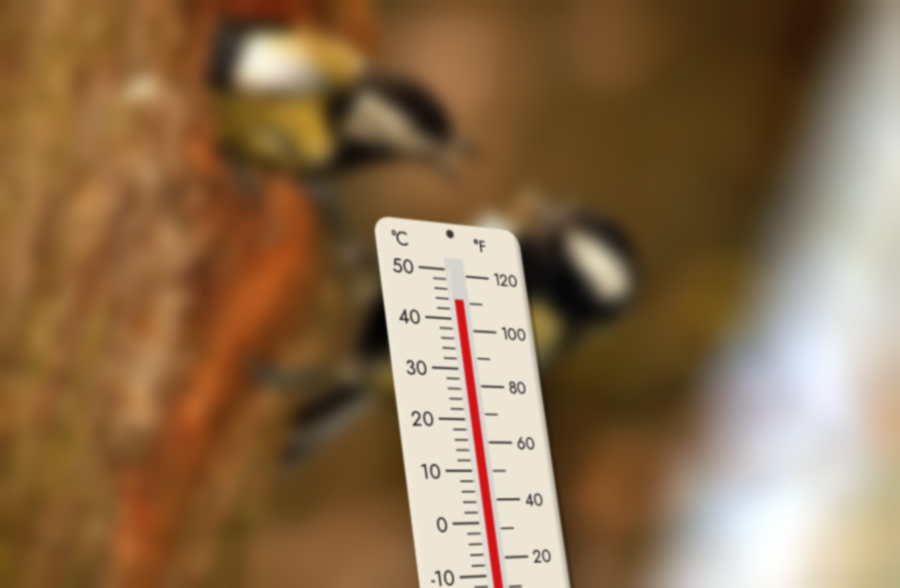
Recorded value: 44; °C
